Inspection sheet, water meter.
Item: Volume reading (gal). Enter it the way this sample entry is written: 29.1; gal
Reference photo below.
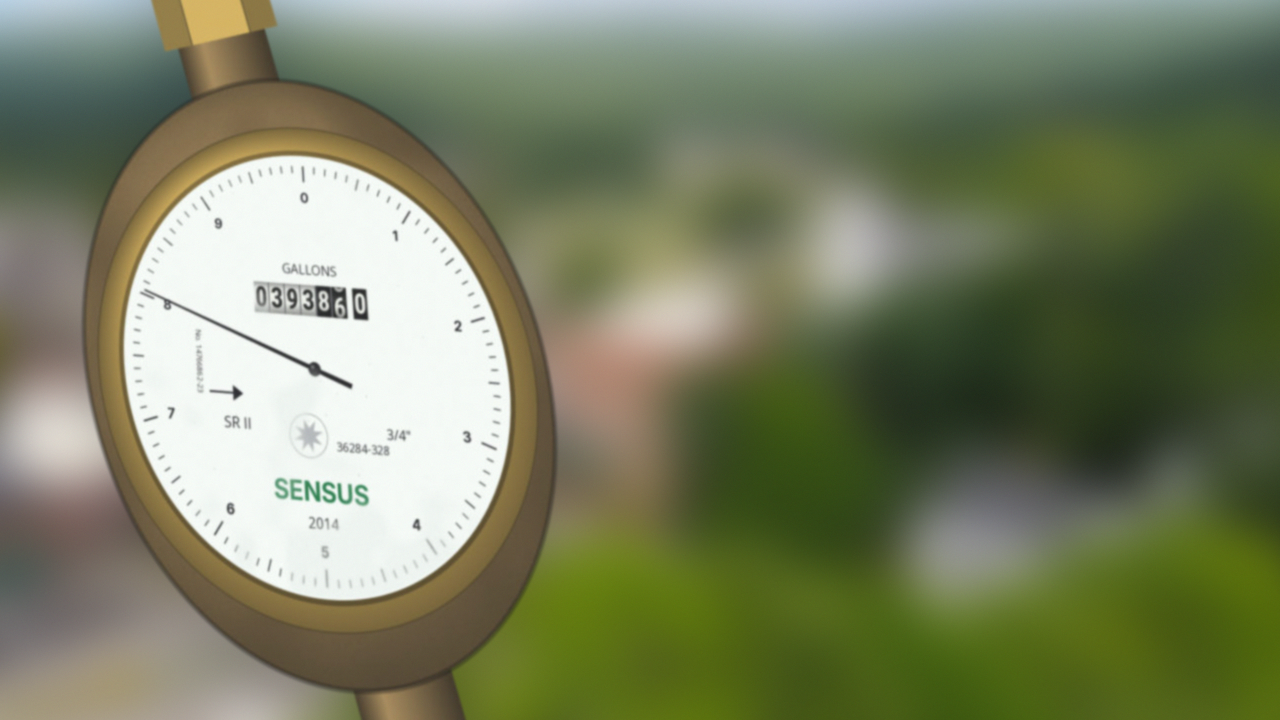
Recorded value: 393858.0; gal
